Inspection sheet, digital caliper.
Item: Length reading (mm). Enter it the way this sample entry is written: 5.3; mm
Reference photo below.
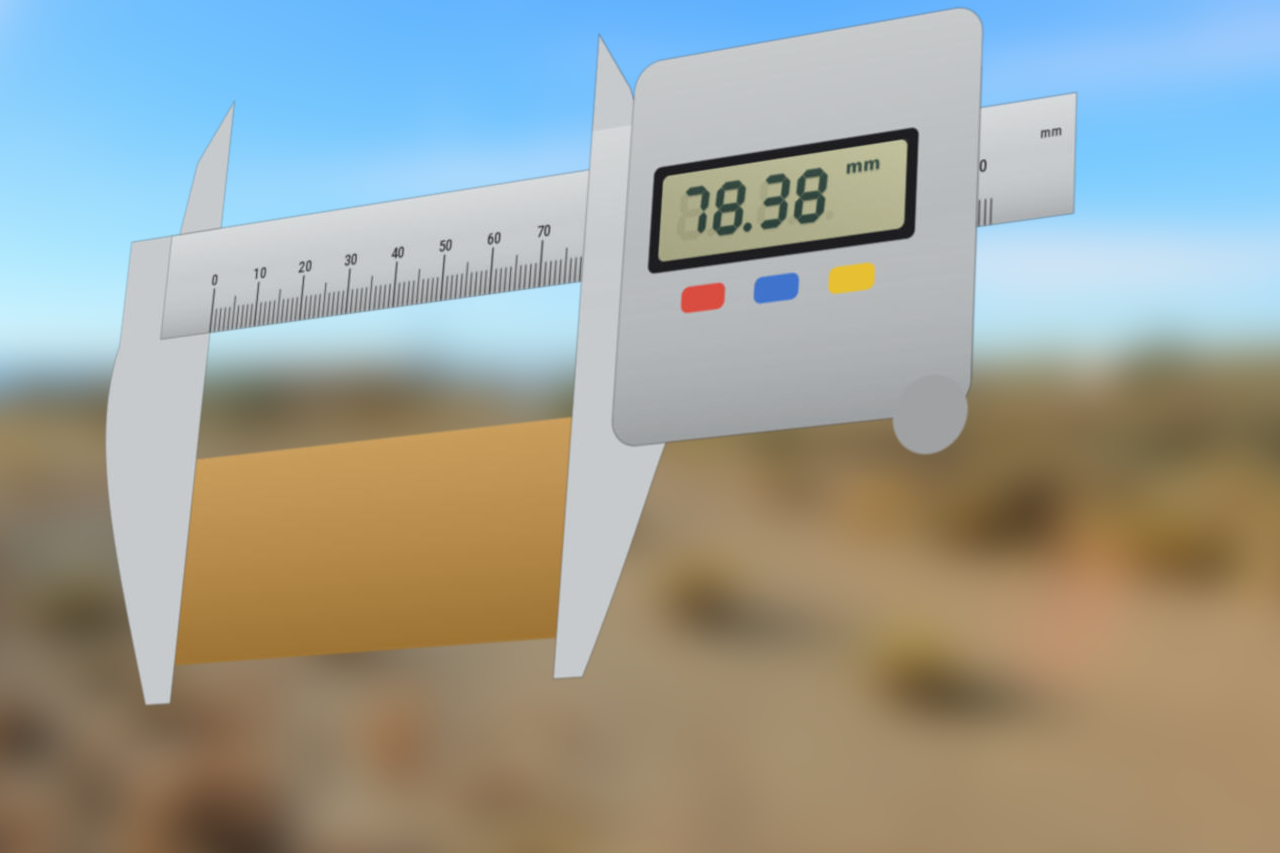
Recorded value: 78.38; mm
